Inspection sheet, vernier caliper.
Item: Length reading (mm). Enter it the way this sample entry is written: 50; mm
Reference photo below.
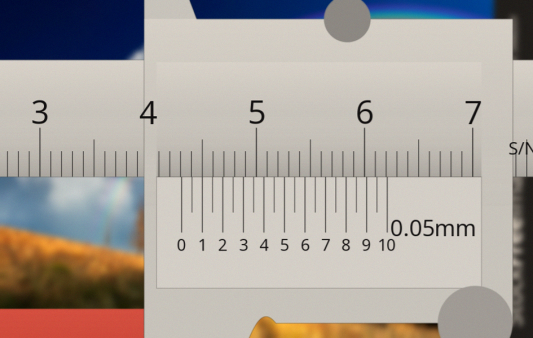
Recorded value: 43.1; mm
